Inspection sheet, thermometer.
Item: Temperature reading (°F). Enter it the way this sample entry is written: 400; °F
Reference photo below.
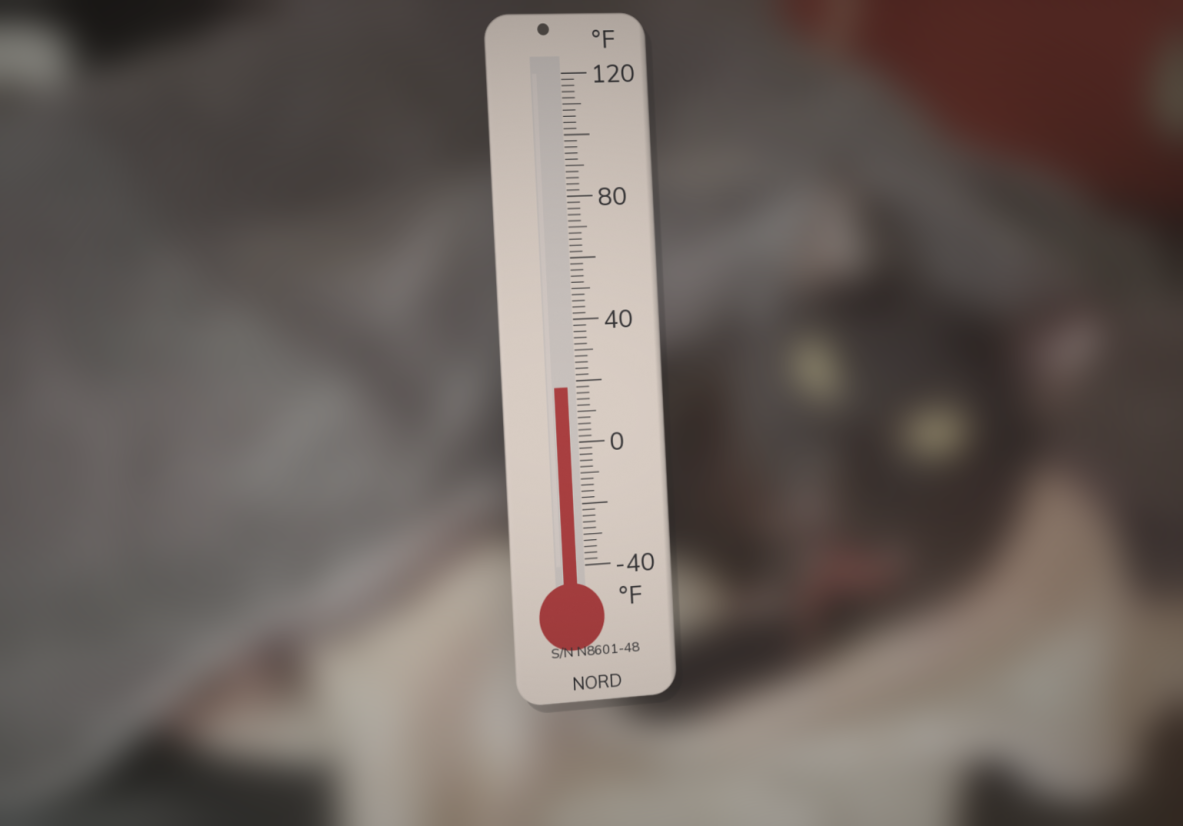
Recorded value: 18; °F
